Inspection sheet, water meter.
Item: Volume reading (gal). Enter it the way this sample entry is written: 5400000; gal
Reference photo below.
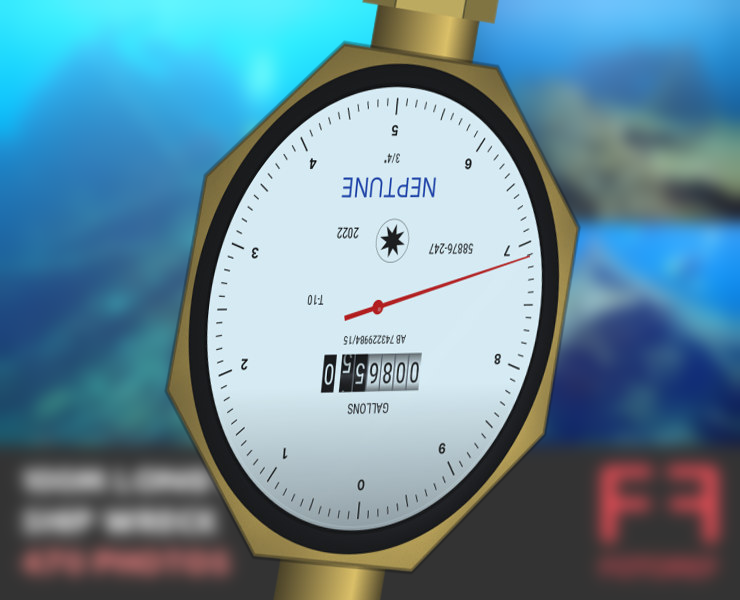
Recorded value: 86547.1; gal
